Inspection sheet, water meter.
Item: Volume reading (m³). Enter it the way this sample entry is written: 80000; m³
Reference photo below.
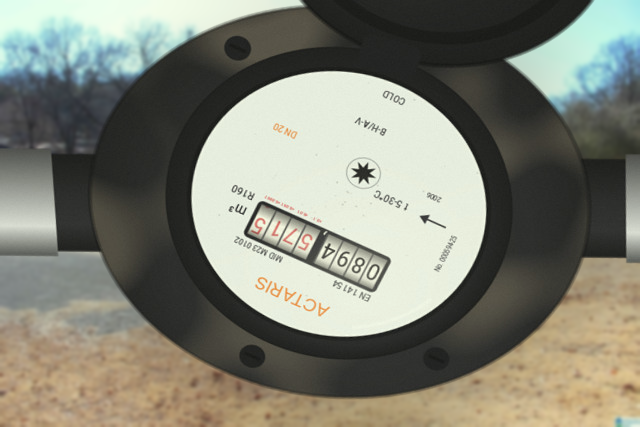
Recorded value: 894.5715; m³
